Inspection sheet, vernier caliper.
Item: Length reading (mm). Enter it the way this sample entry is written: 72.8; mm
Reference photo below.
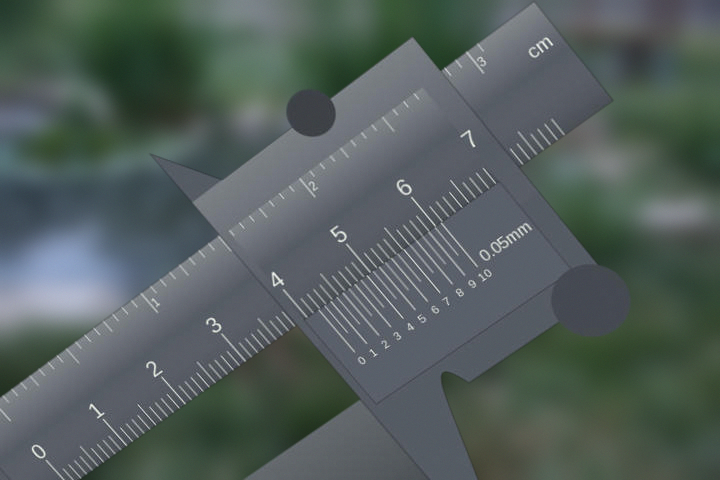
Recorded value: 41.8; mm
